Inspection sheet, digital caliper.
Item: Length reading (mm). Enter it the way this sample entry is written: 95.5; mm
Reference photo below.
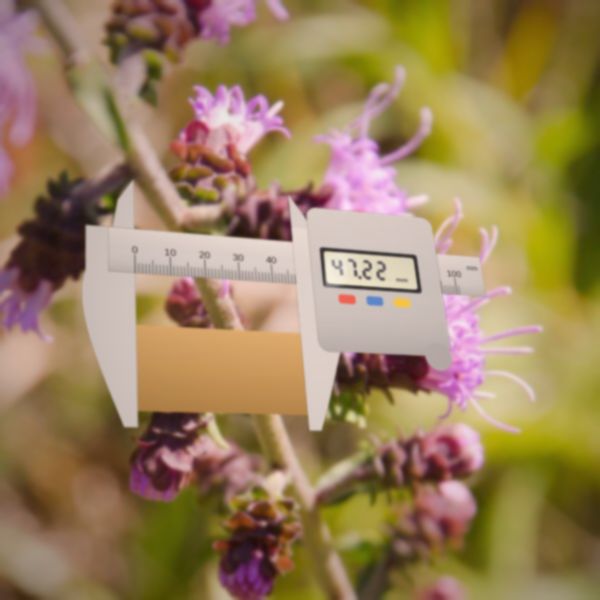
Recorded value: 47.22; mm
